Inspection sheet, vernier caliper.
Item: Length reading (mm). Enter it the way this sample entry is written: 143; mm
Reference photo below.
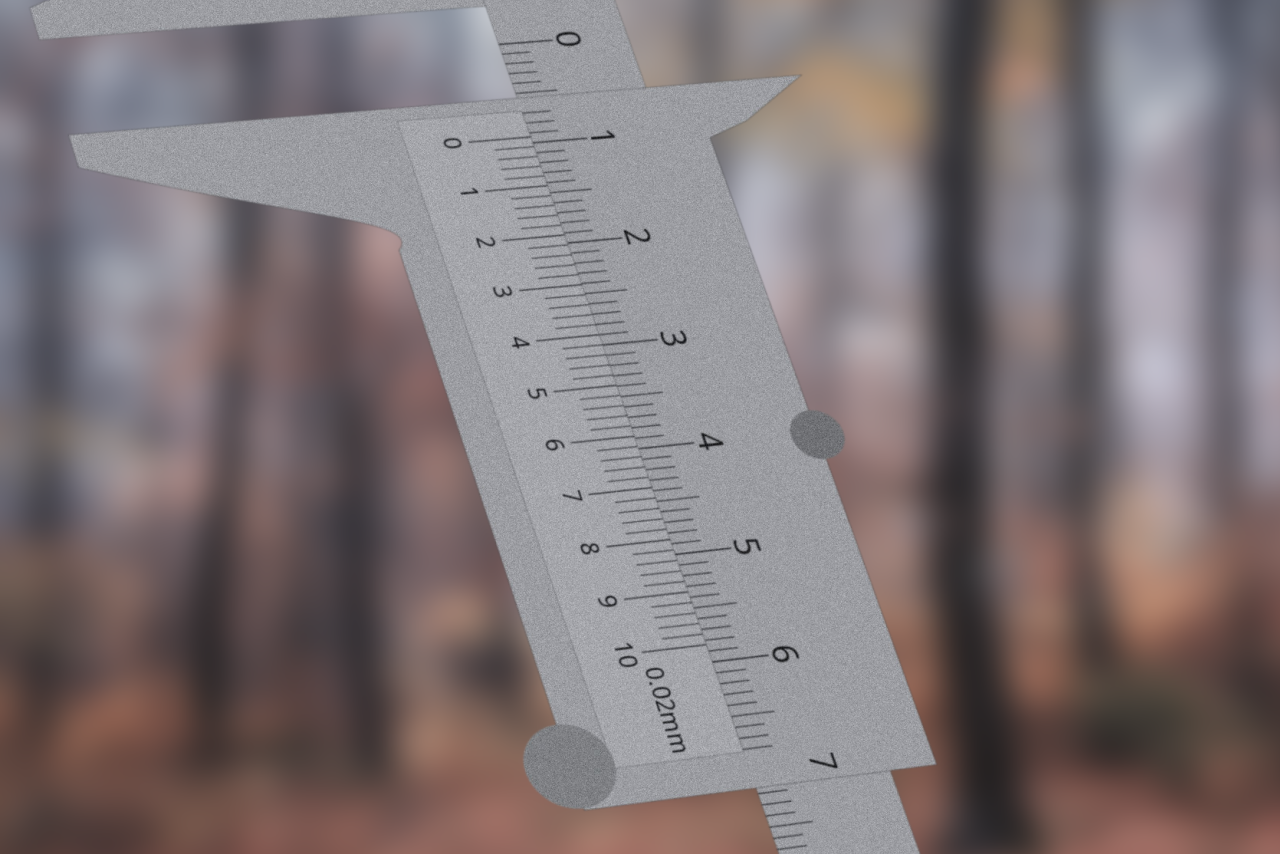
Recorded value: 9.4; mm
